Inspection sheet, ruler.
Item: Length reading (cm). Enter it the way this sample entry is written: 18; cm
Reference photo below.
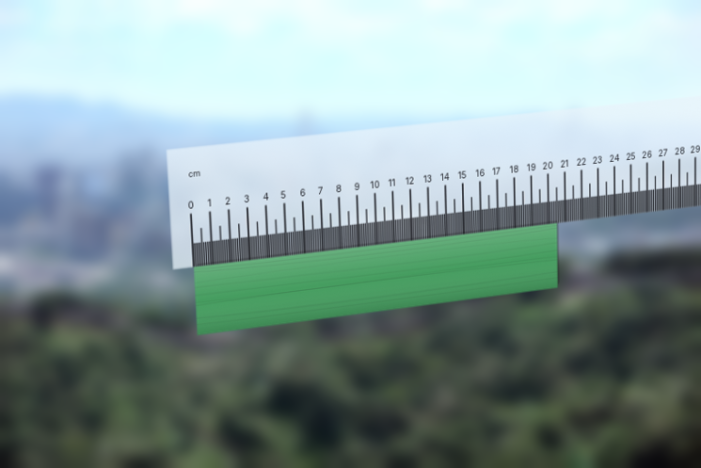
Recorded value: 20.5; cm
